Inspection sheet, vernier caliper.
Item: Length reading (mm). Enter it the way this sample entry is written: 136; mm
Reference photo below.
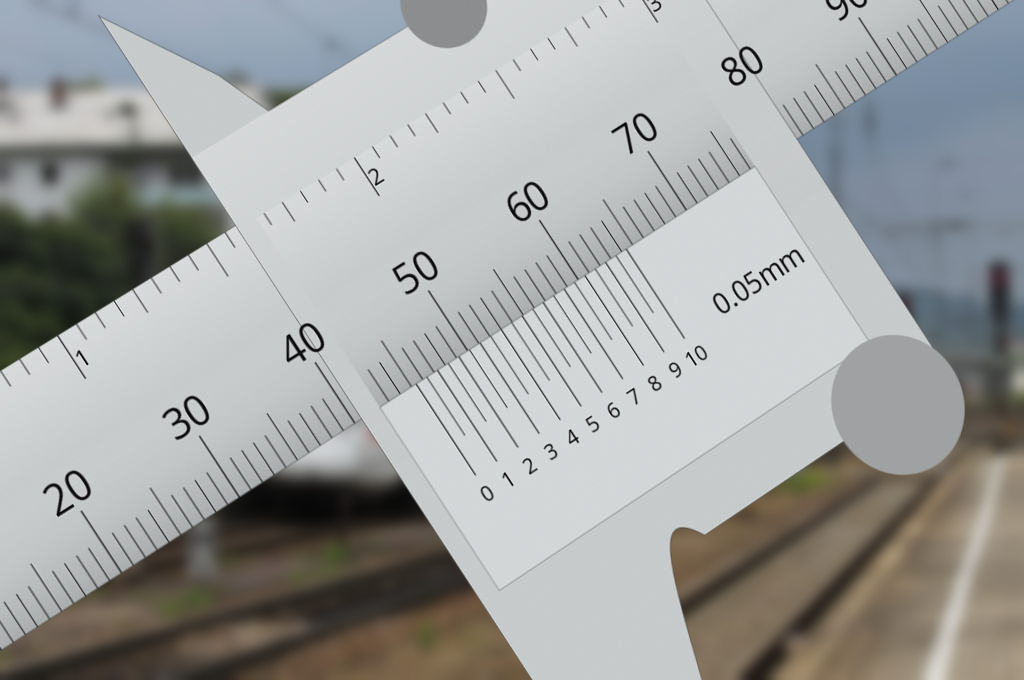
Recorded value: 45.4; mm
